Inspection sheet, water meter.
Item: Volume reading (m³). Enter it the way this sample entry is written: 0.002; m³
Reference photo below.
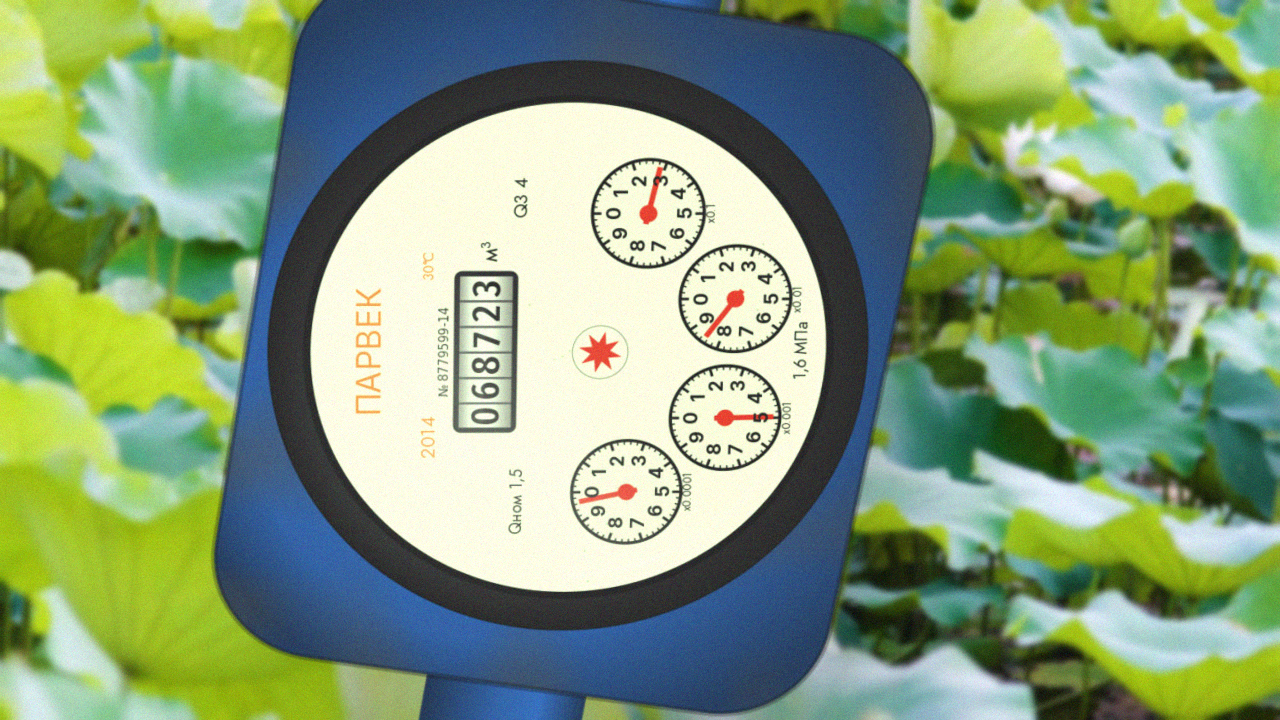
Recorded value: 68723.2849; m³
